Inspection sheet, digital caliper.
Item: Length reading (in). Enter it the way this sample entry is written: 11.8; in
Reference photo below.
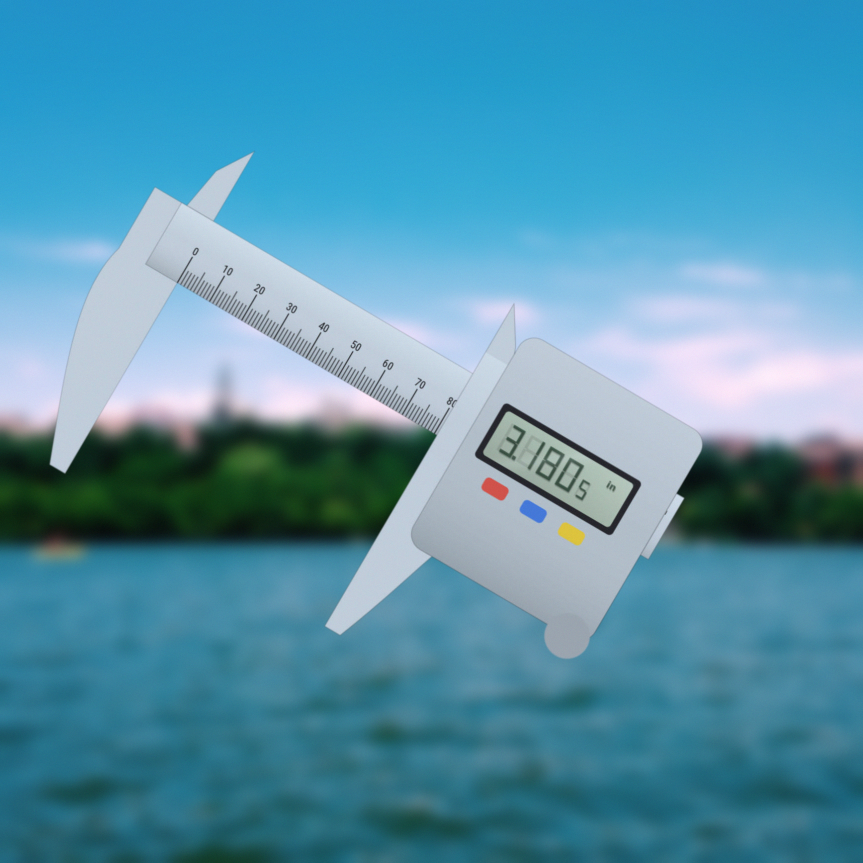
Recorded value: 3.1805; in
